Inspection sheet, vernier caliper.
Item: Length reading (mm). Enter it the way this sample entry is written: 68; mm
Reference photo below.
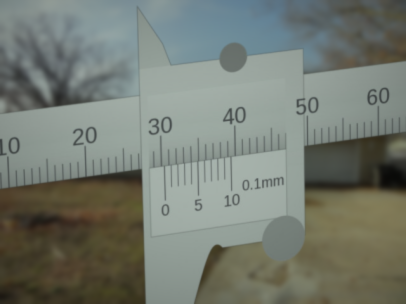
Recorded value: 30.4; mm
